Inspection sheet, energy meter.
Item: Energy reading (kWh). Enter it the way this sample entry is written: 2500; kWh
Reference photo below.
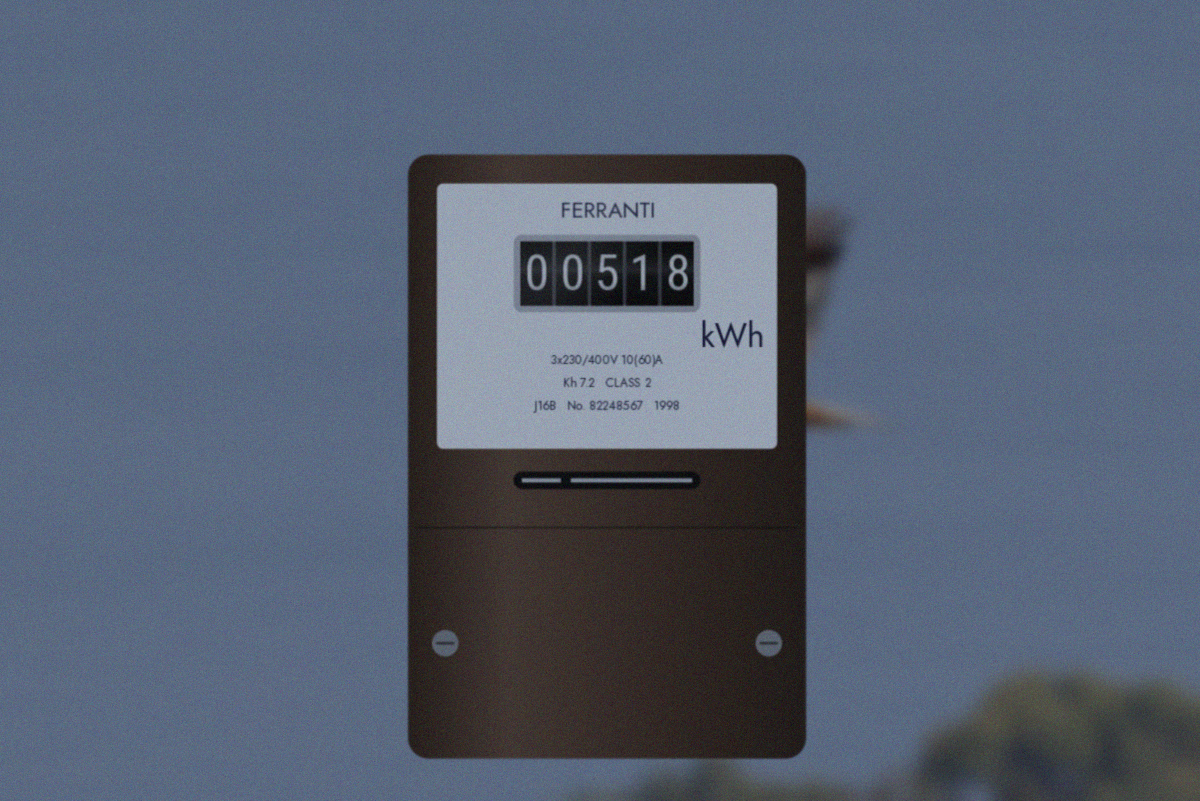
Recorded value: 518; kWh
